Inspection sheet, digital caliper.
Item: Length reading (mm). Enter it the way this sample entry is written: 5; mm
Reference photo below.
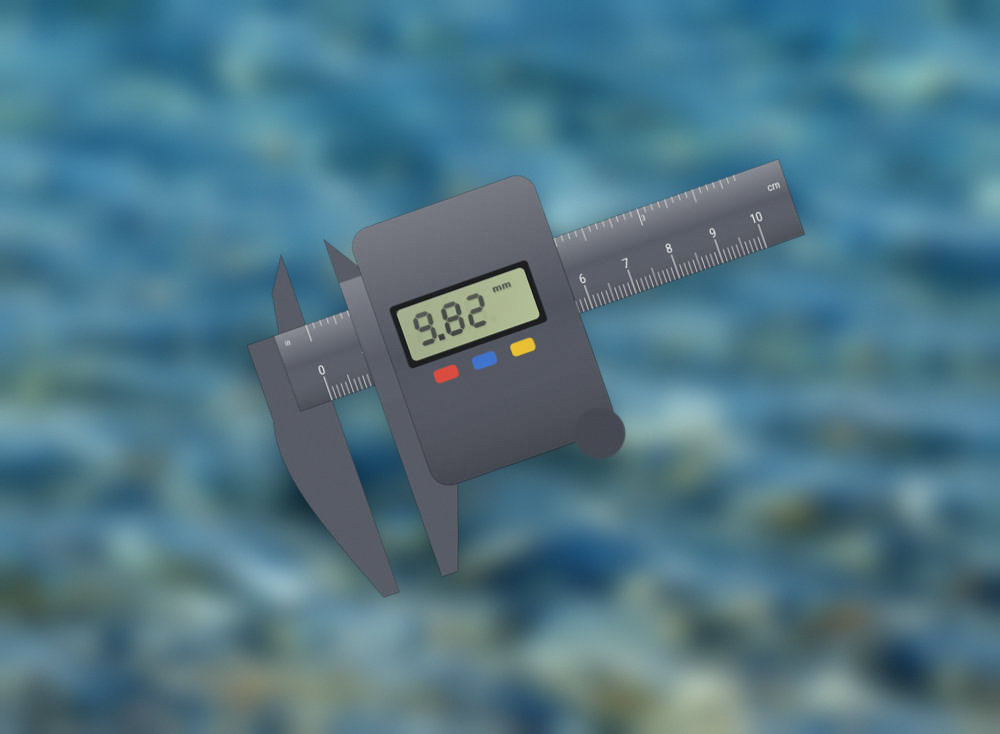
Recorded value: 9.82; mm
